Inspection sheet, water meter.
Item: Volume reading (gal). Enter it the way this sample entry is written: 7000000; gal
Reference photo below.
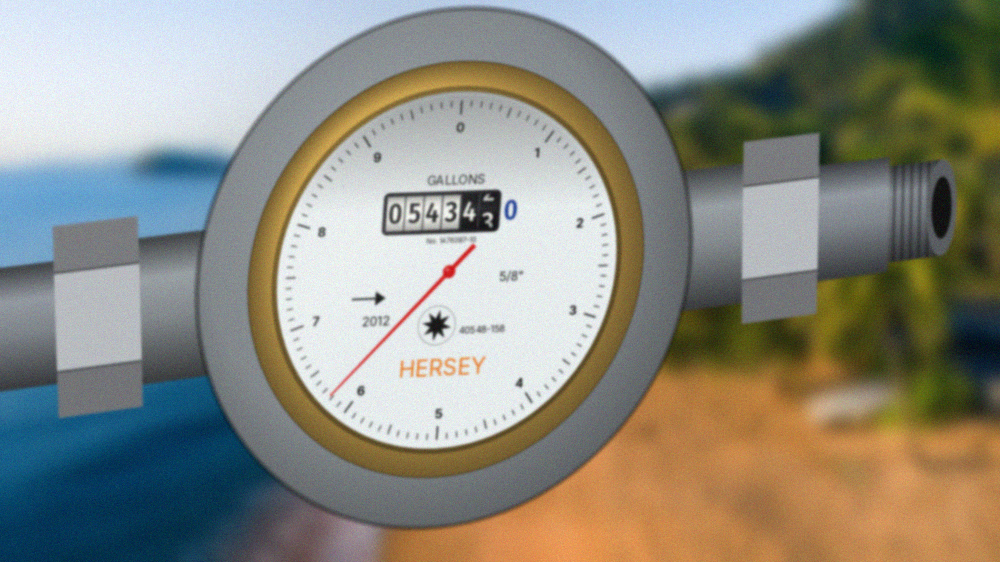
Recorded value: 543426.2; gal
